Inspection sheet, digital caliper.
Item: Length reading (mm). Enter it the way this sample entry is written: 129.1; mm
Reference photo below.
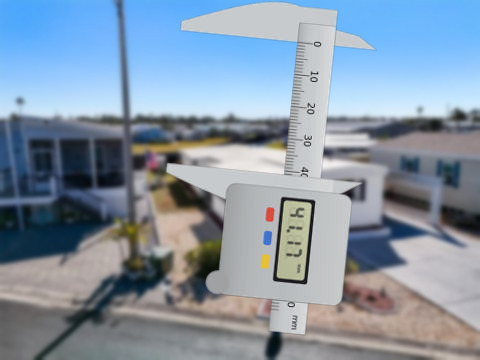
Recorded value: 41.17; mm
